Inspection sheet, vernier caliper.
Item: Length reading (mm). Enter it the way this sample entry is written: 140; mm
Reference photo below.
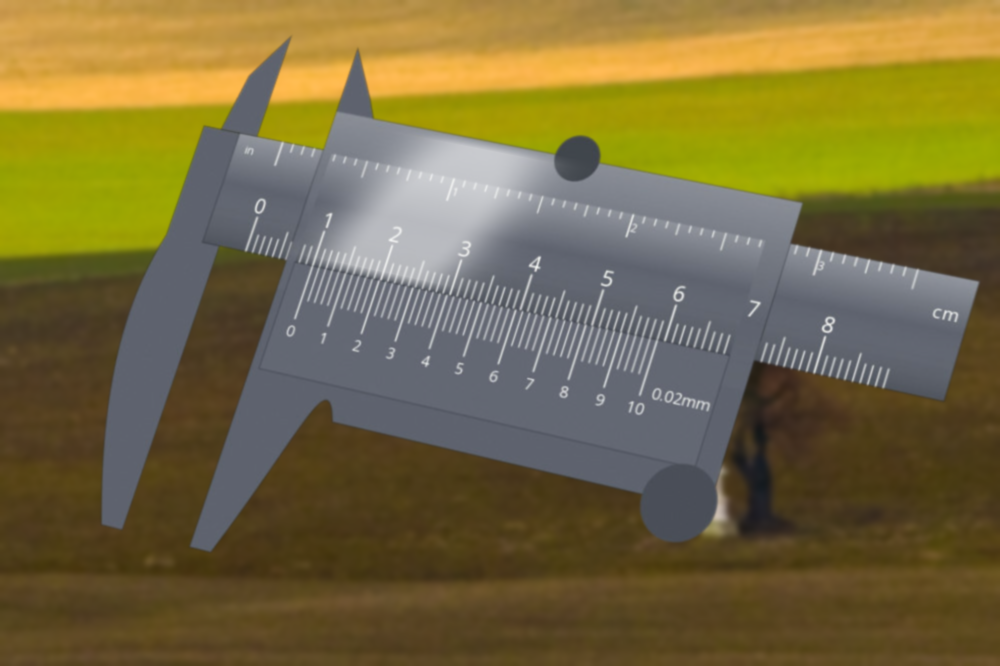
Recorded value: 10.0; mm
